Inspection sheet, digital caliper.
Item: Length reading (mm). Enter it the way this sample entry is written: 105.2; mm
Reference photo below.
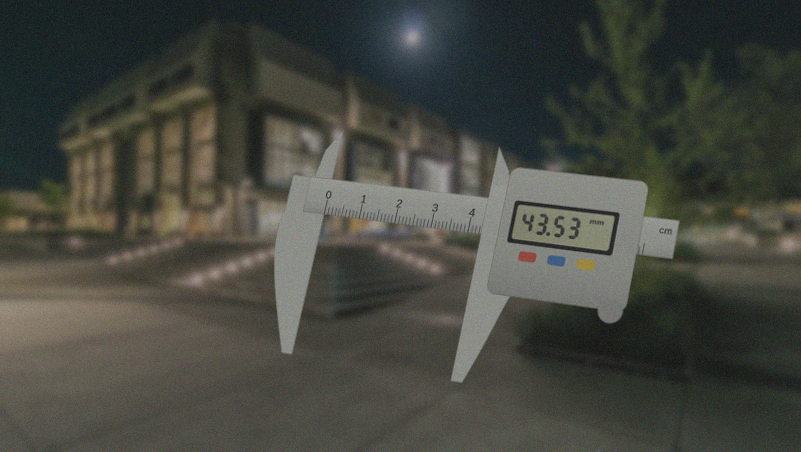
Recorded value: 43.53; mm
